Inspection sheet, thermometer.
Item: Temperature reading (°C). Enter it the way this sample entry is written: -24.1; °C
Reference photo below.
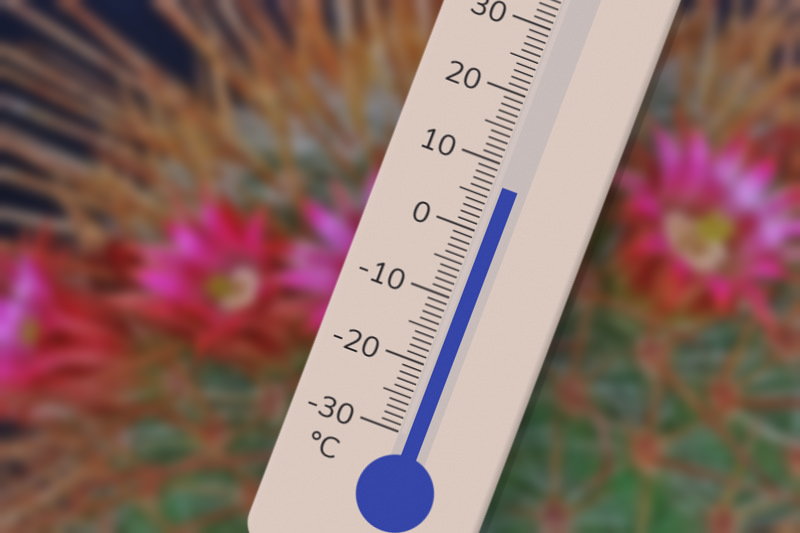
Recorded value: 7; °C
